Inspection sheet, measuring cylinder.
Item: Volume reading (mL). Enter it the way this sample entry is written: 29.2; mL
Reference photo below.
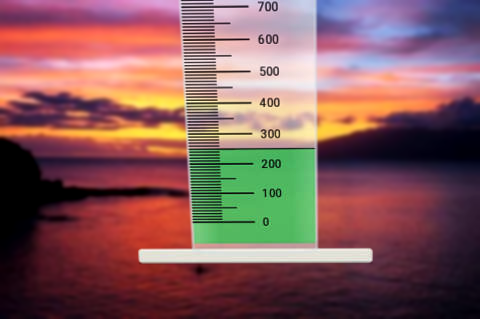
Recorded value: 250; mL
